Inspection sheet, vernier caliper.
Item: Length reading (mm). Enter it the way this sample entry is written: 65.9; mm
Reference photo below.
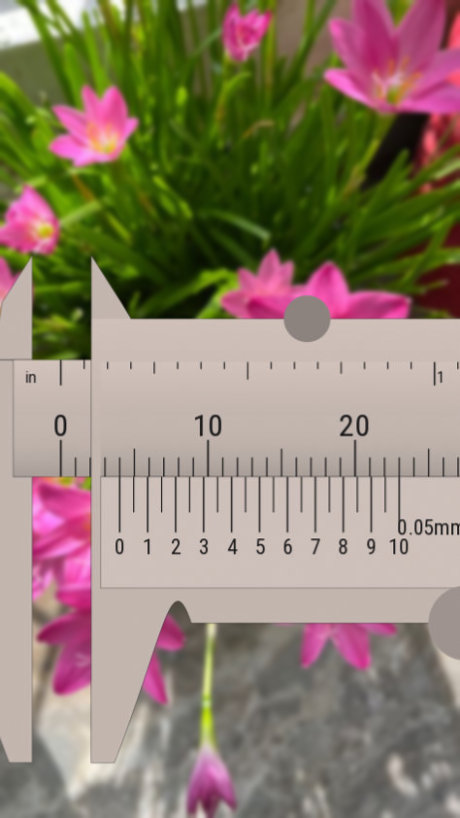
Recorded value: 4.0; mm
